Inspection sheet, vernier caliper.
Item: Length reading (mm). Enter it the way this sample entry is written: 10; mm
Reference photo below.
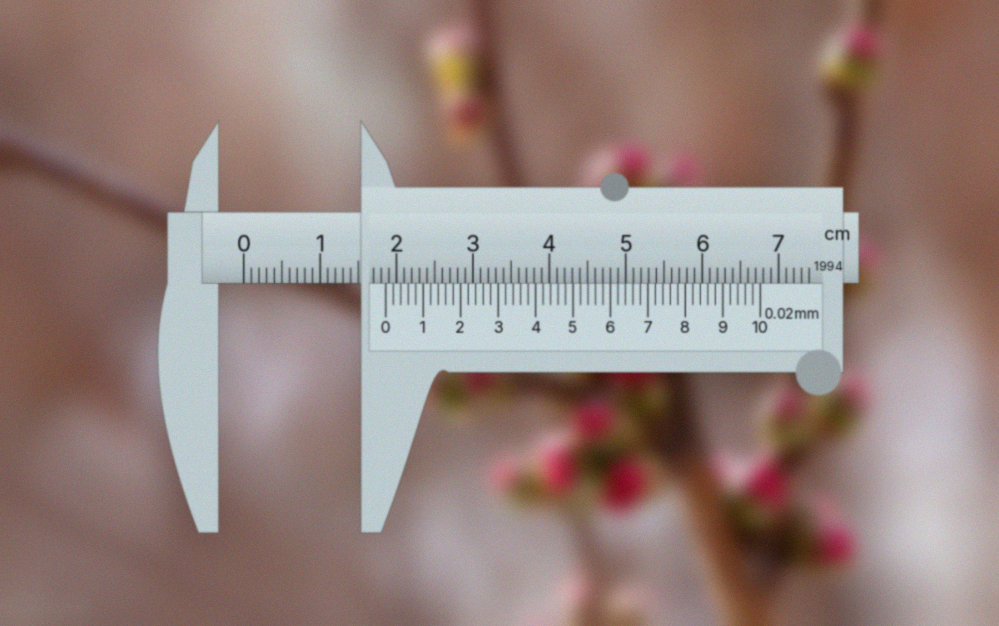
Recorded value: 18.6; mm
